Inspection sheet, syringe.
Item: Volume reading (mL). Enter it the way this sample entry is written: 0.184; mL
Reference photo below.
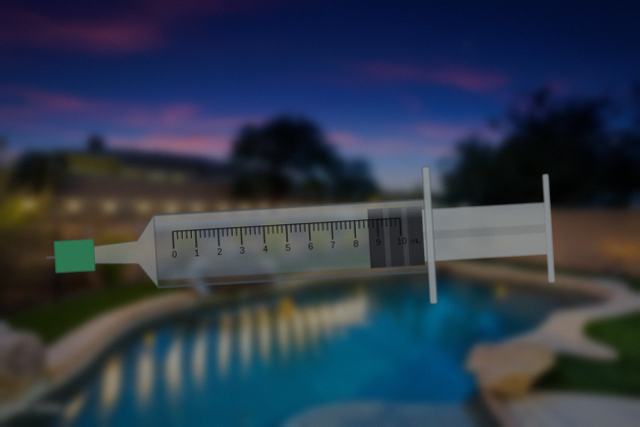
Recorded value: 8.6; mL
